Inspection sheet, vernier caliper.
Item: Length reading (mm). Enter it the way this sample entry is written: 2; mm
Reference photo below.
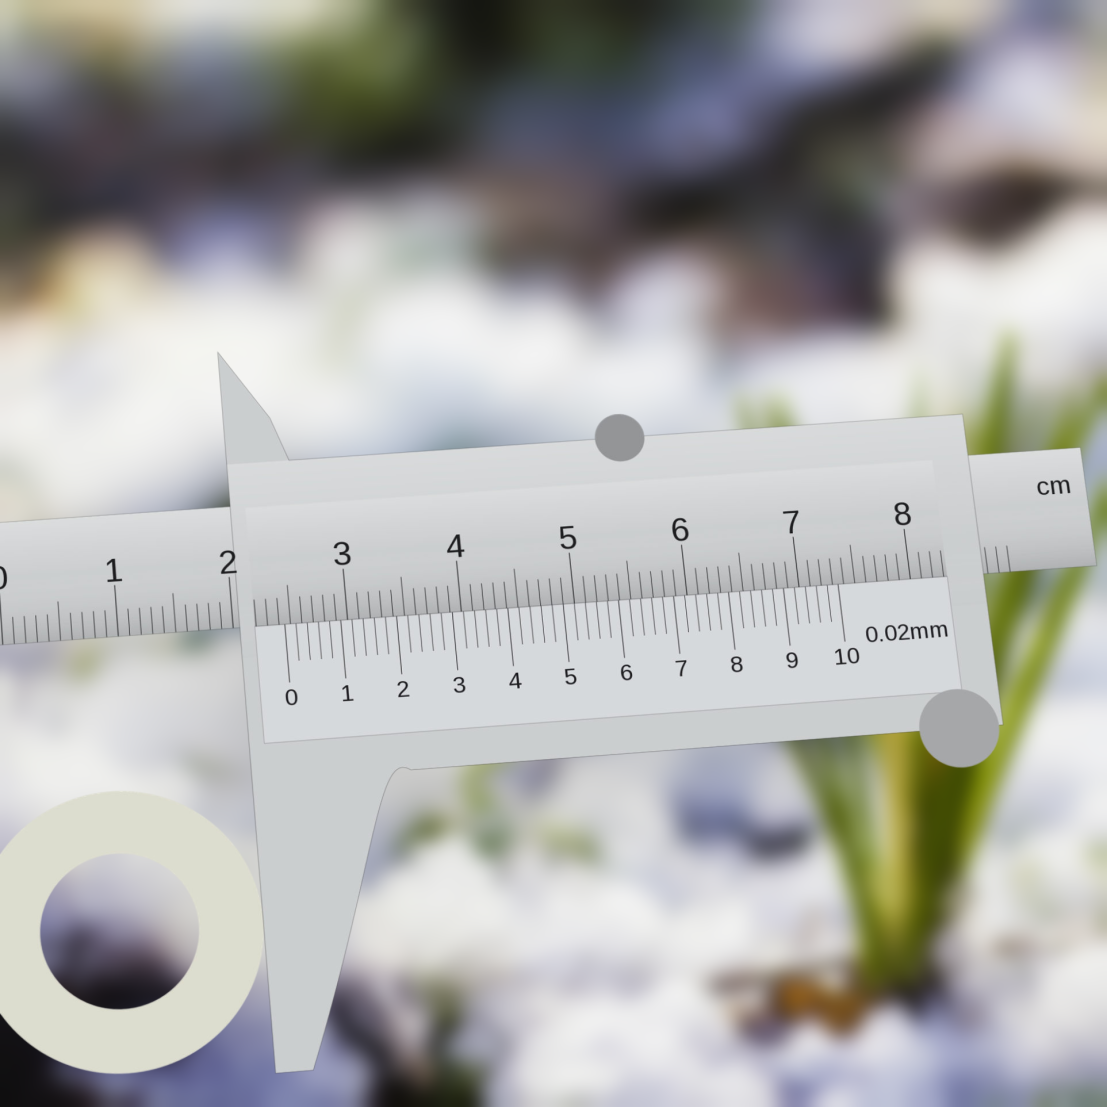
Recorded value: 24.5; mm
